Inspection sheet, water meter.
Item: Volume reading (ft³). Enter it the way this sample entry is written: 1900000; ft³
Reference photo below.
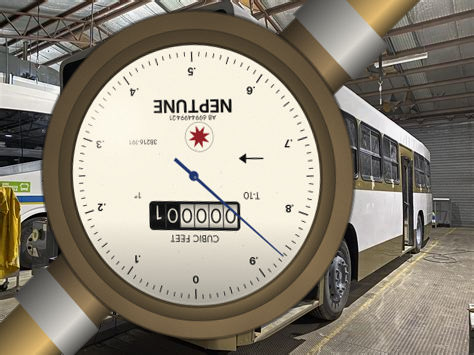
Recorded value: 0.86; ft³
